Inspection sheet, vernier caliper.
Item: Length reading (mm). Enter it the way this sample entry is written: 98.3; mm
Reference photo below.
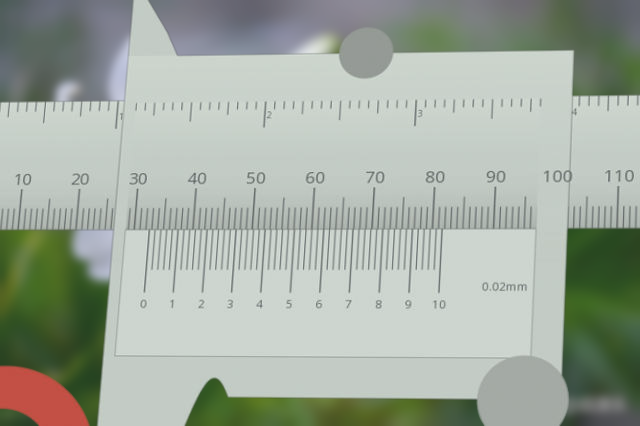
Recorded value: 32.6; mm
